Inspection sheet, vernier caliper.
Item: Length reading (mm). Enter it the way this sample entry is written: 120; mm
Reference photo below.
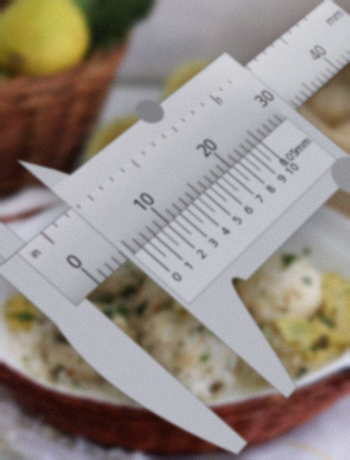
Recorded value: 6.0; mm
